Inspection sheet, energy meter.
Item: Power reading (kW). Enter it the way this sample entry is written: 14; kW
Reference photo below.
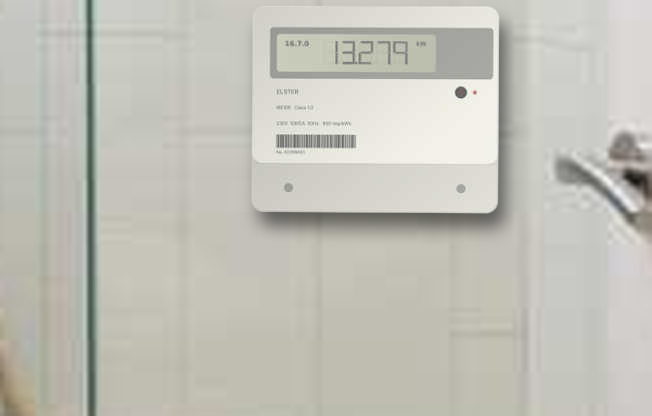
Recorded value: 13.279; kW
